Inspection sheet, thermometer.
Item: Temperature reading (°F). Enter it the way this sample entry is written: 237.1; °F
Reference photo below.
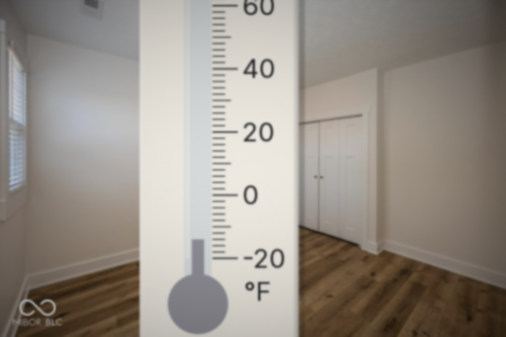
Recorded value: -14; °F
